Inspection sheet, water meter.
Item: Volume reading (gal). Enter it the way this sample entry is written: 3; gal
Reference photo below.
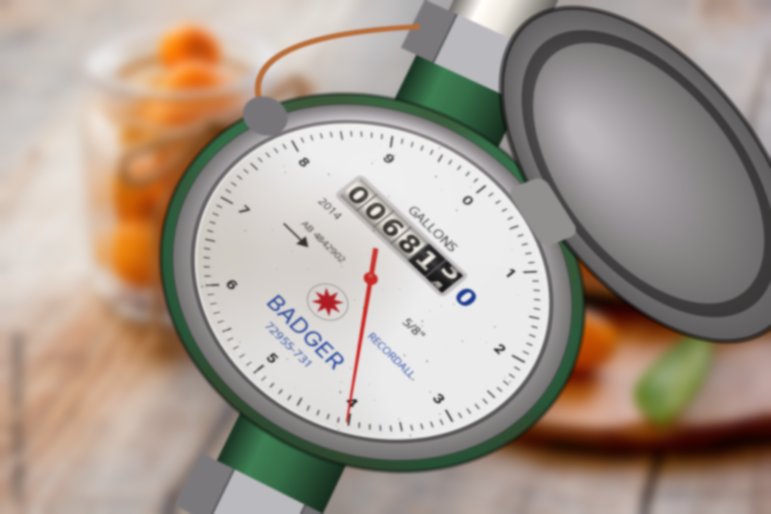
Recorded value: 68134.0; gal
